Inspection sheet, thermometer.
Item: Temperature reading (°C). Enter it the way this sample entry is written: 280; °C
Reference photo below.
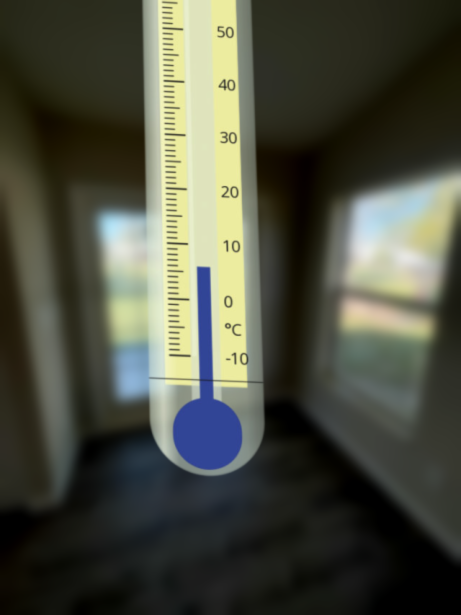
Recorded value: 6; °C
